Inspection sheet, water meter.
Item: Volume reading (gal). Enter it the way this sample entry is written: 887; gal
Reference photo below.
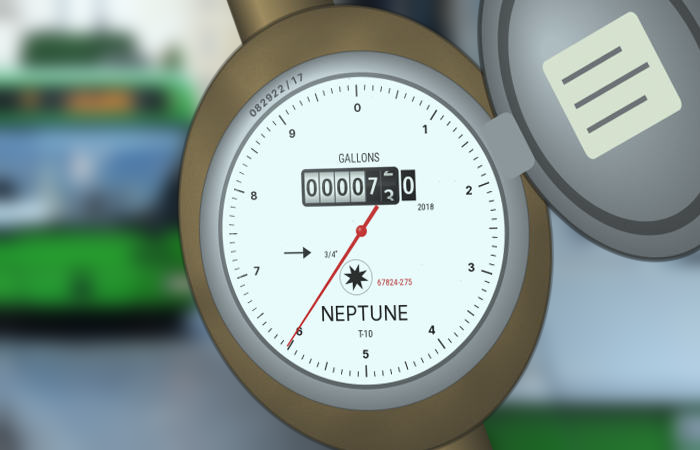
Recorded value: 726.0; gal
